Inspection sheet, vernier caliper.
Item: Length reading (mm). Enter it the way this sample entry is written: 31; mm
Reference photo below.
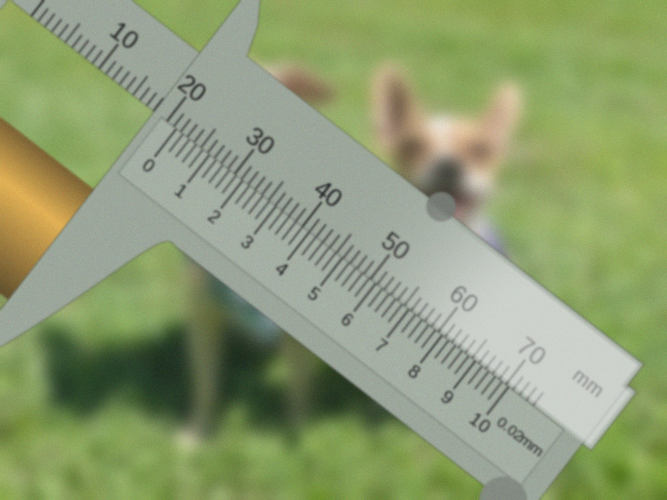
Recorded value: 21.4; mm
